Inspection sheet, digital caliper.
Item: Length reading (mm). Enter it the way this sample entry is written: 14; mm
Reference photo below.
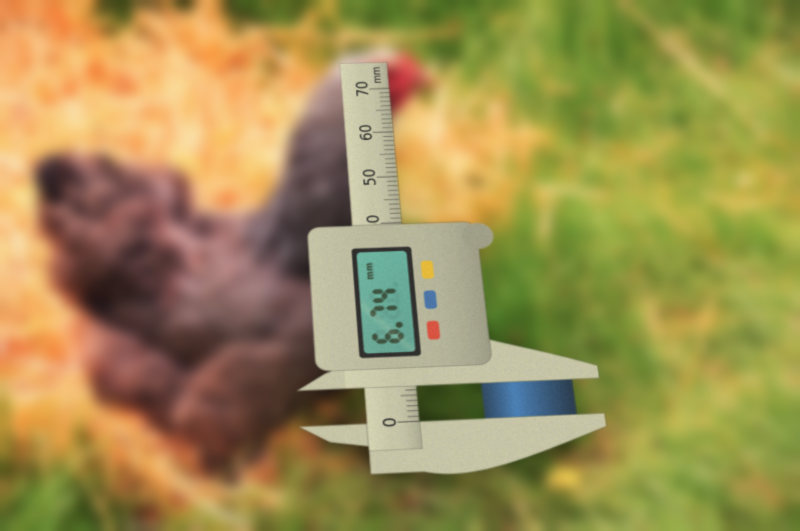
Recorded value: 6.74; mm
